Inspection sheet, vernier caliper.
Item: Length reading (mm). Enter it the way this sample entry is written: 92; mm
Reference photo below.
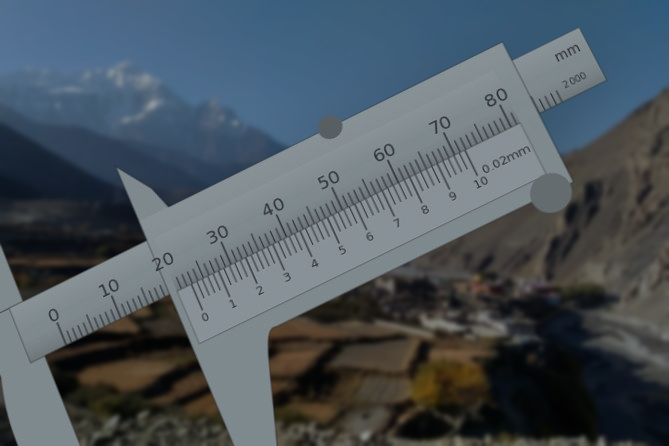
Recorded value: 22.8; mm
